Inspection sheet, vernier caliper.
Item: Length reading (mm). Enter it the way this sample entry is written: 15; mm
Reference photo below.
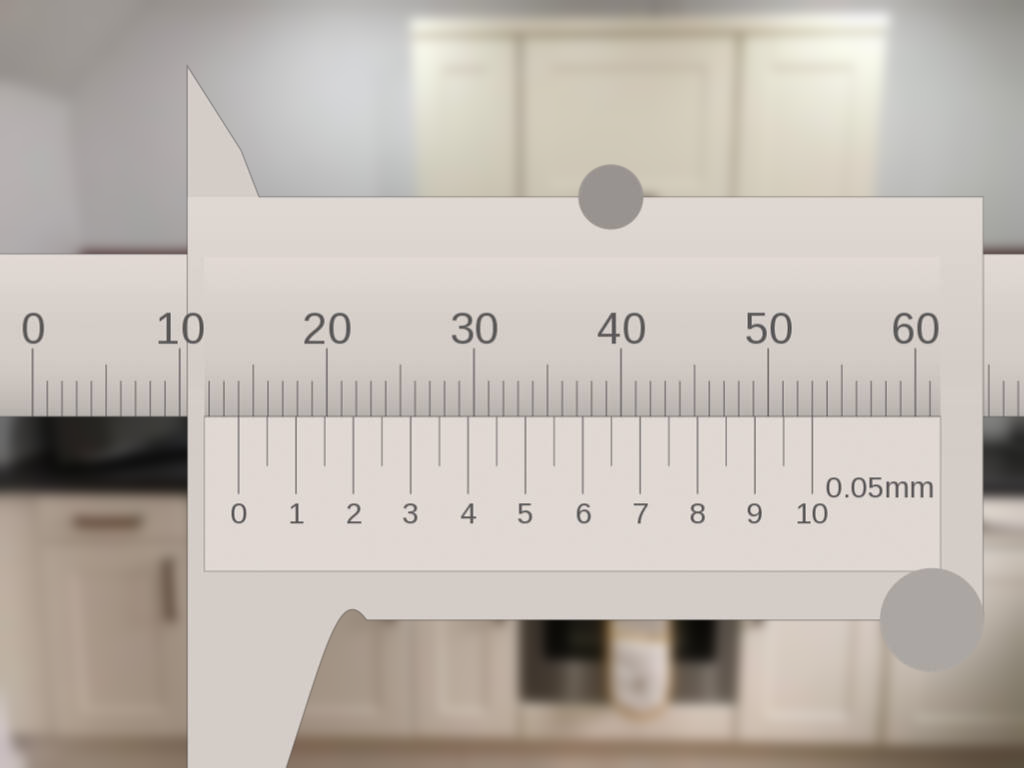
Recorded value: 14.0; mm
